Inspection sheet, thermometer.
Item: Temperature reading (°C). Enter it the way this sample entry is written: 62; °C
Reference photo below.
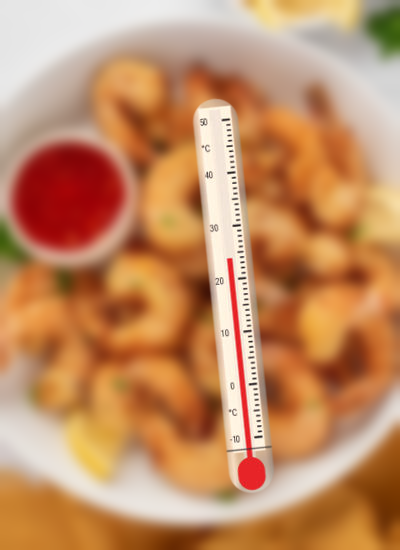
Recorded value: 24; °C
